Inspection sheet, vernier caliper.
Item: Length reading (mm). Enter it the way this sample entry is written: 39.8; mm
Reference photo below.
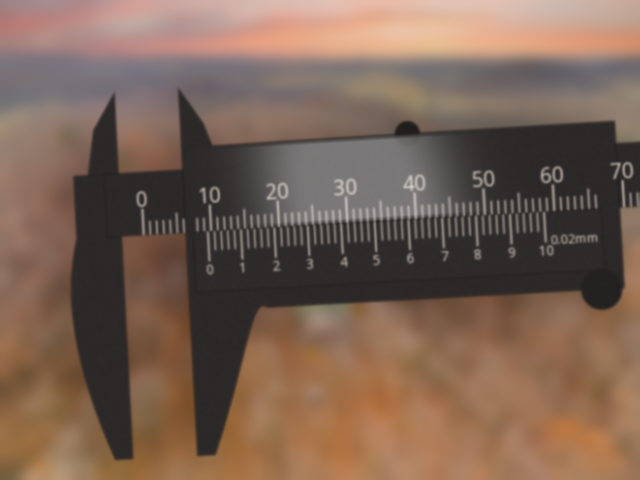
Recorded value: 9.5; mm
